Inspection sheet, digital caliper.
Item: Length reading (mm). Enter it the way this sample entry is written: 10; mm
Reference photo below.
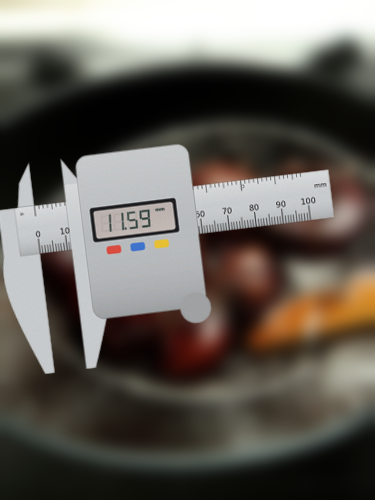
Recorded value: 11.59; mm
